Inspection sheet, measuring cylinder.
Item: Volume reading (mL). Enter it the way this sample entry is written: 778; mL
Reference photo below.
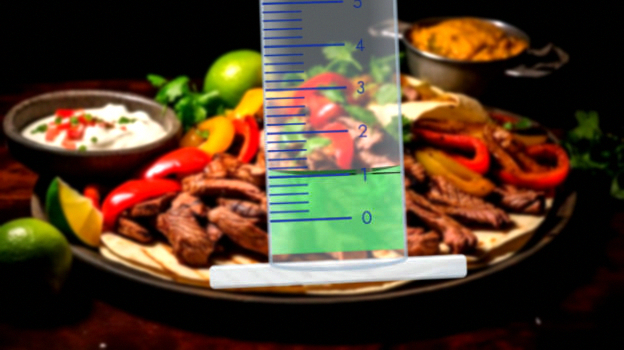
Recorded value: 1; mL
